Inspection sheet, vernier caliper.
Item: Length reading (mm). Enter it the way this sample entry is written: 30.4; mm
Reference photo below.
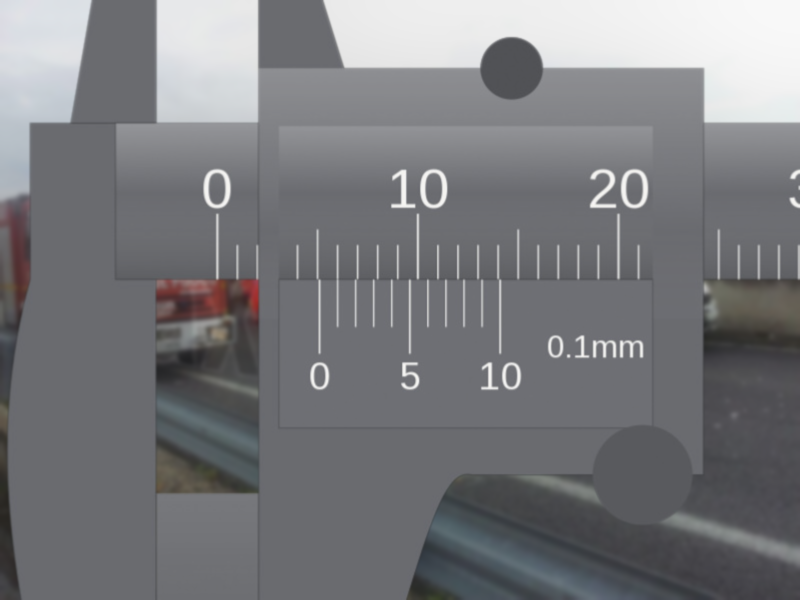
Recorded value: 5.1; mm
